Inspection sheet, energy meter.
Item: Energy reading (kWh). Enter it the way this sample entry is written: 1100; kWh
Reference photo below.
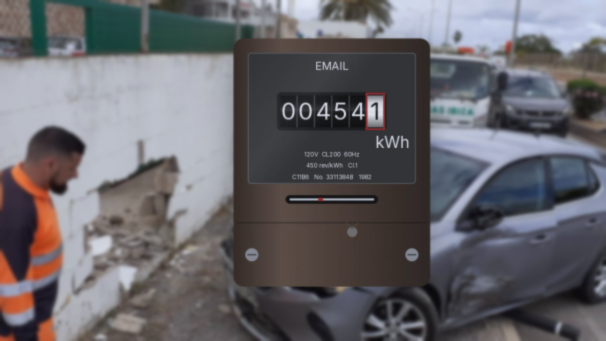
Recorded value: 454.1; kWh
